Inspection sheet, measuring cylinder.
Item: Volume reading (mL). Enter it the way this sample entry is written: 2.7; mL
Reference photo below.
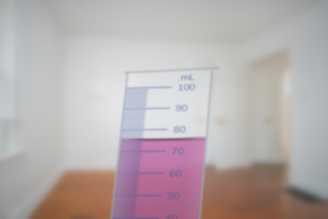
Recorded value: 75; mL
